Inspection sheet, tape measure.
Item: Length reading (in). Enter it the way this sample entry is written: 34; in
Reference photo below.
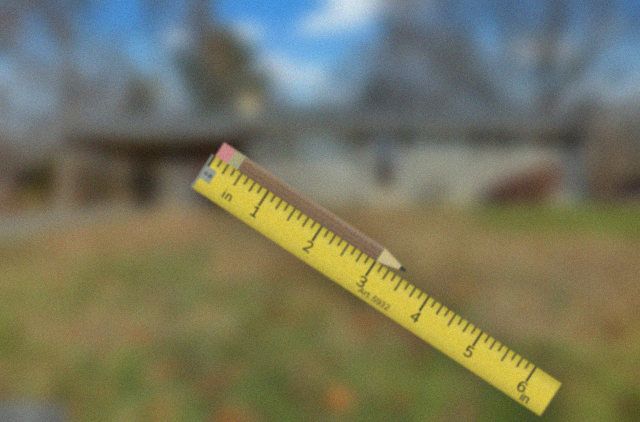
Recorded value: 3.5; in
